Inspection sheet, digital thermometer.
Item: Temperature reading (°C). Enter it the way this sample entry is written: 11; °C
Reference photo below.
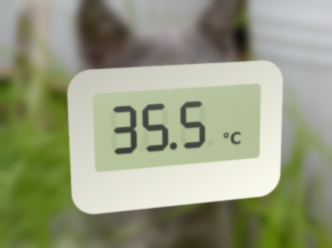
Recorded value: 35.5; °C
